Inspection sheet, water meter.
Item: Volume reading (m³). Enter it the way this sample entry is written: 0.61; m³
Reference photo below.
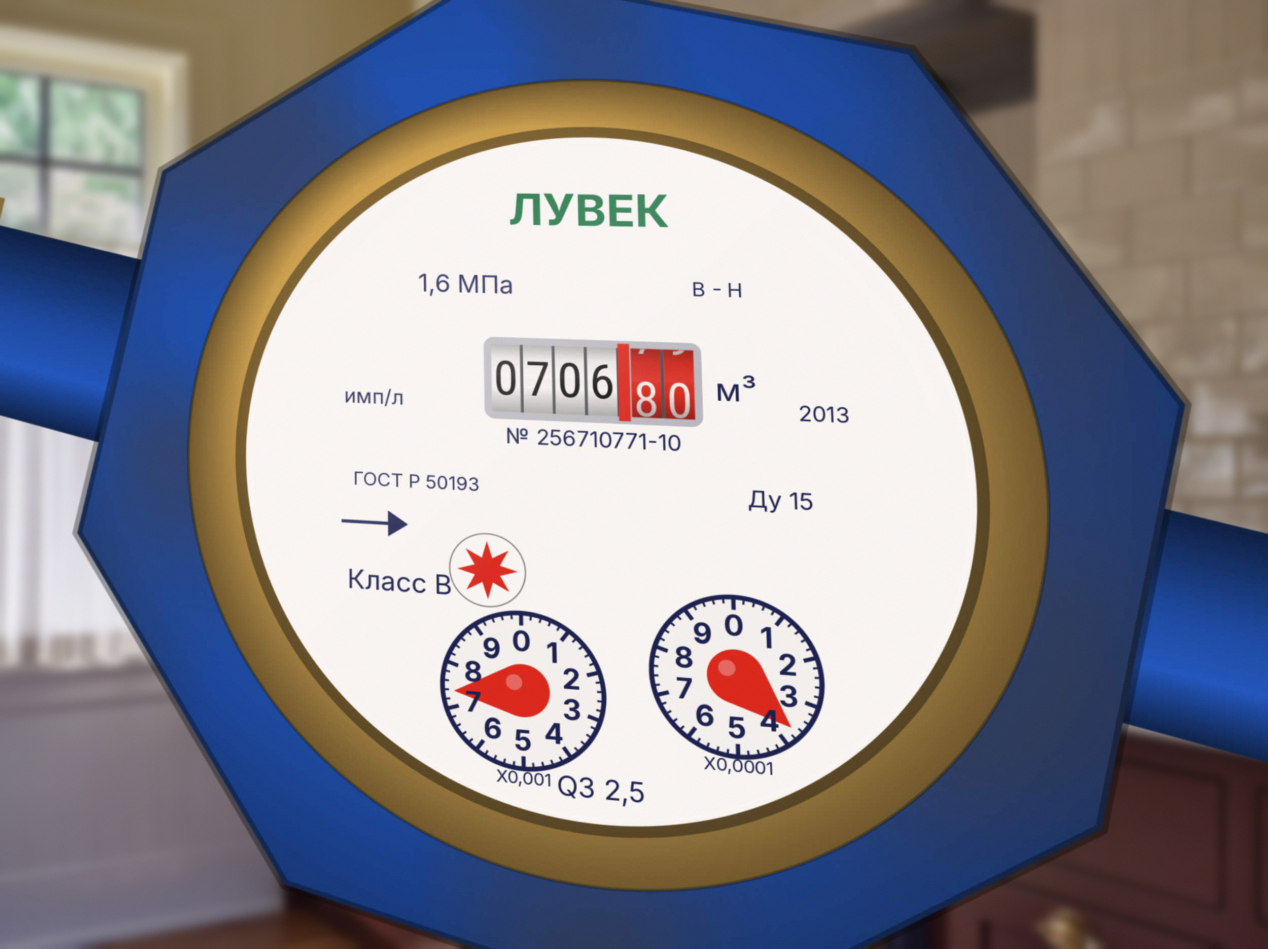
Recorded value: 706.7973; m³
